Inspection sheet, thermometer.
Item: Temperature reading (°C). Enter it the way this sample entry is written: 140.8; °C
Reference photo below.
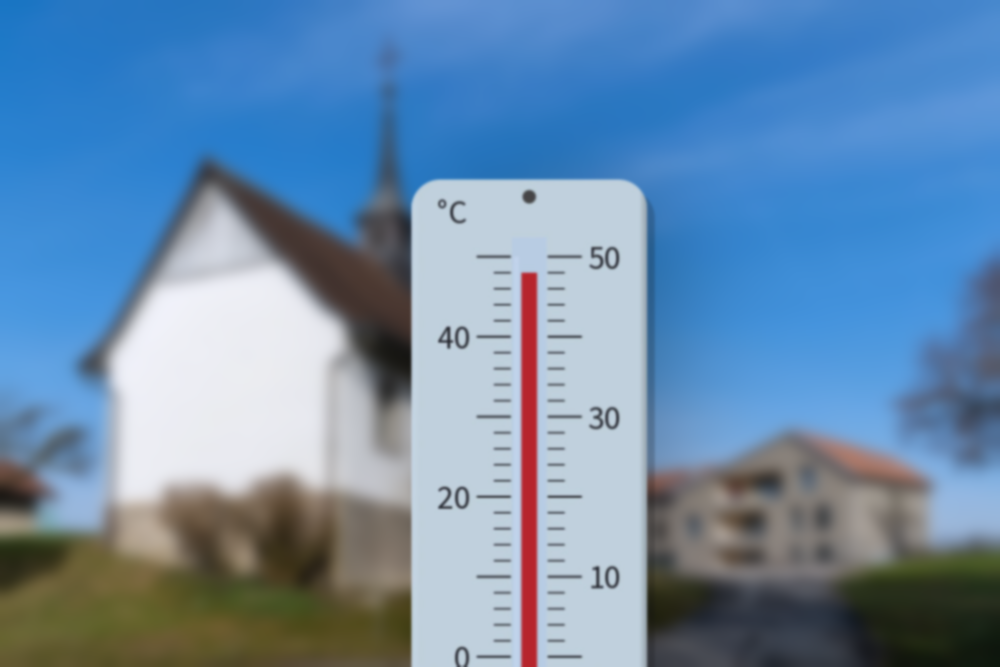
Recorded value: 48; °C
